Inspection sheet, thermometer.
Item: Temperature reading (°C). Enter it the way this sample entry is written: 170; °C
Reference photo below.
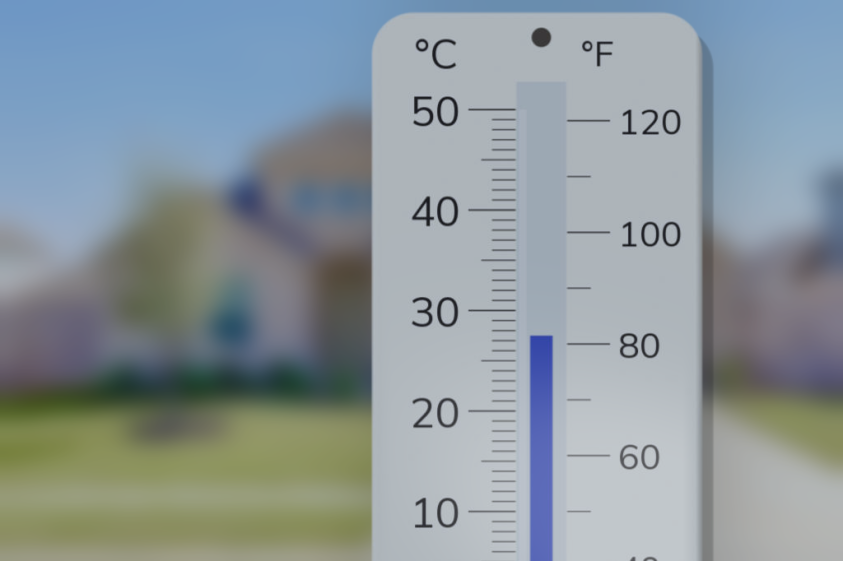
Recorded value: 27.5; °C
